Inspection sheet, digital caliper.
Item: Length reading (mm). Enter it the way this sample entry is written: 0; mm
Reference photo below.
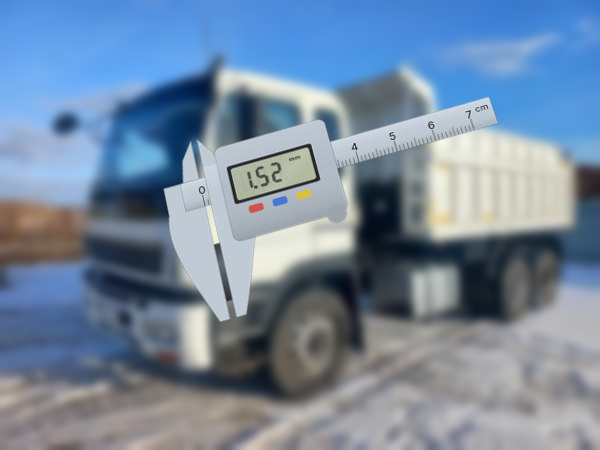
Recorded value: 1.52; mm
